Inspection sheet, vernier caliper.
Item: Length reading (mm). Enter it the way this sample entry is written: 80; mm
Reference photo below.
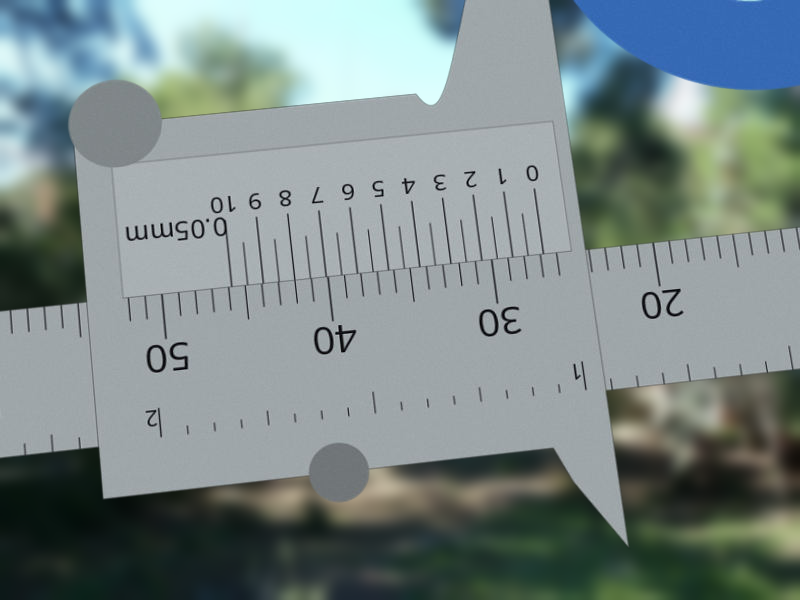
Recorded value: 26.8; mm
